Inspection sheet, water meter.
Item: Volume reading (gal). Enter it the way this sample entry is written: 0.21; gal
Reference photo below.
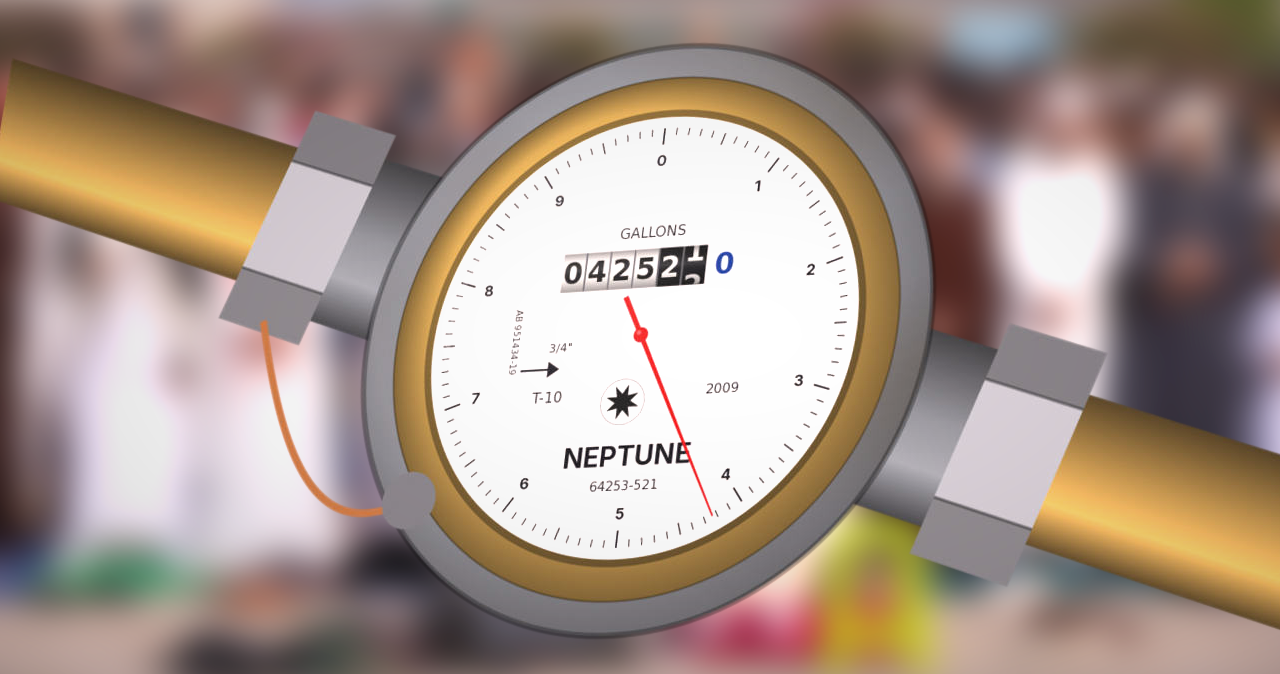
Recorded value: 425214.2; gal
